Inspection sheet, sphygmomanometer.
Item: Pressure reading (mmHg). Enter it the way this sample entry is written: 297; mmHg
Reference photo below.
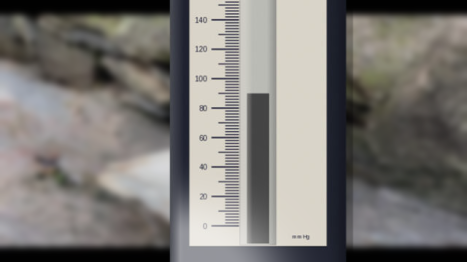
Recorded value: 90; mmHg
